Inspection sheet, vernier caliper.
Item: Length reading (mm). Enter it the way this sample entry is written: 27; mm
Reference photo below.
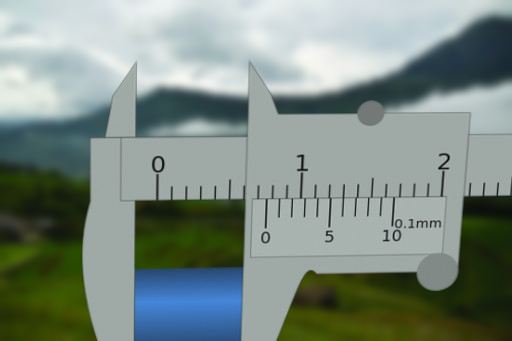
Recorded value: 7.6; mm
